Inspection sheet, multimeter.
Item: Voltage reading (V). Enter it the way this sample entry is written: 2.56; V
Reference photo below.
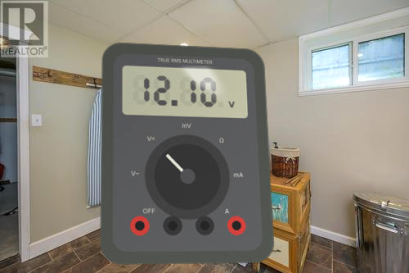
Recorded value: 12.10; V
